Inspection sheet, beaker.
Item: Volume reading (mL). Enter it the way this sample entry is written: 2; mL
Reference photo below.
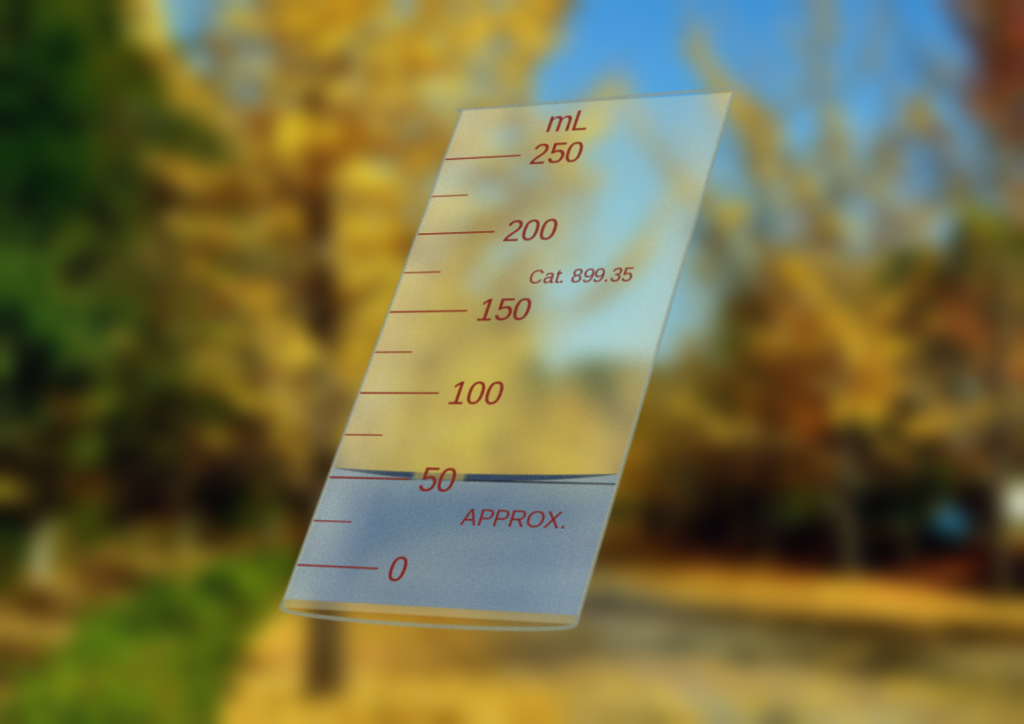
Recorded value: 50; mL
